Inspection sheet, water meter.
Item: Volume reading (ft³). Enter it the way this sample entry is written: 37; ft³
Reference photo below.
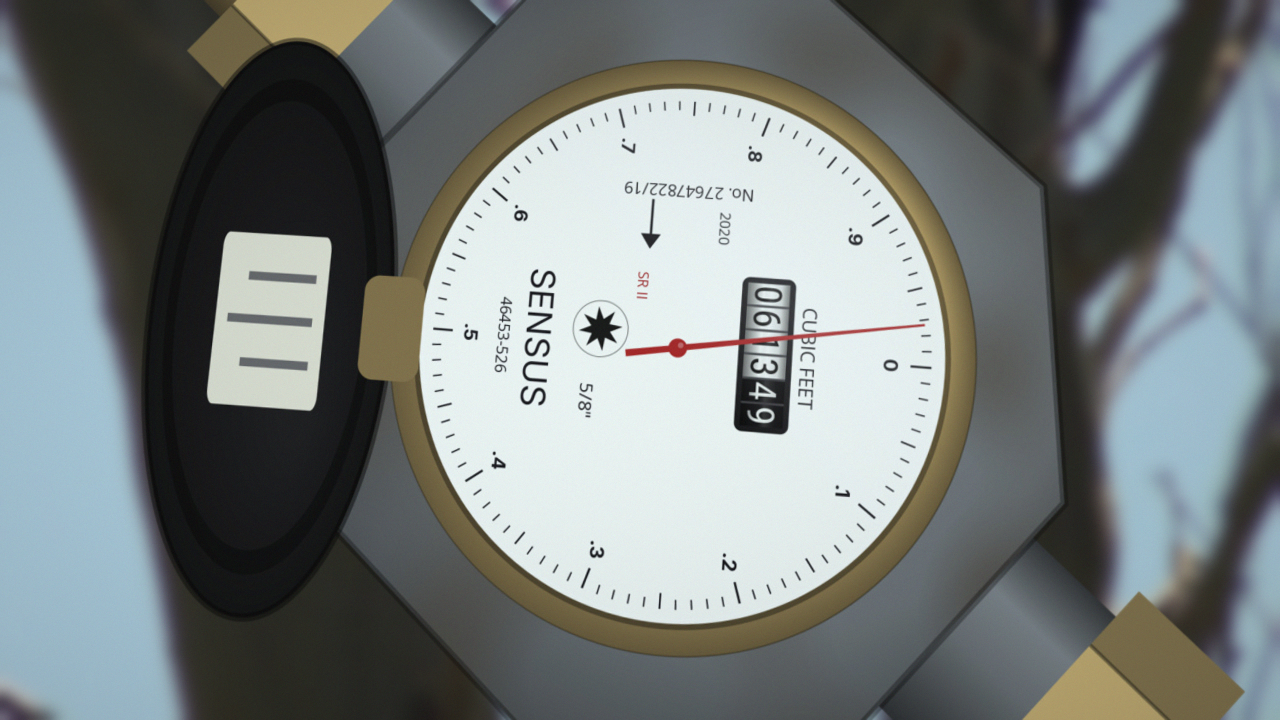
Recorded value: 61348.97; ft³
